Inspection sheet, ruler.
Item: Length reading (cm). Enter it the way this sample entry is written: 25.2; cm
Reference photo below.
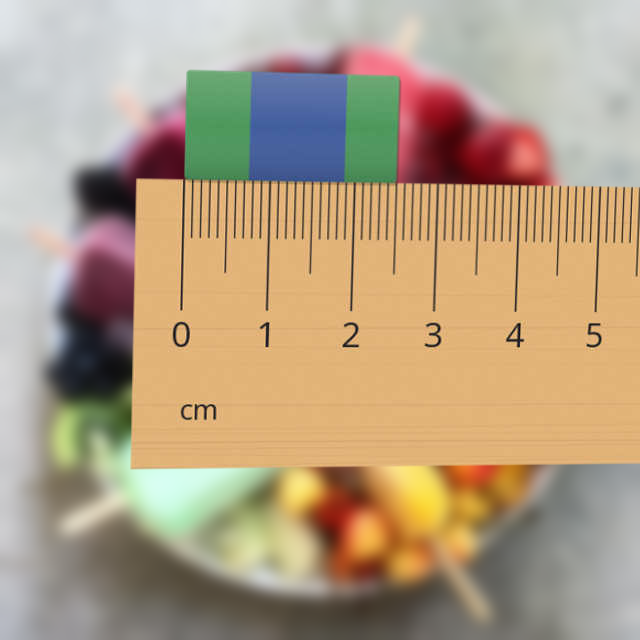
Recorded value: 2.5; cm
